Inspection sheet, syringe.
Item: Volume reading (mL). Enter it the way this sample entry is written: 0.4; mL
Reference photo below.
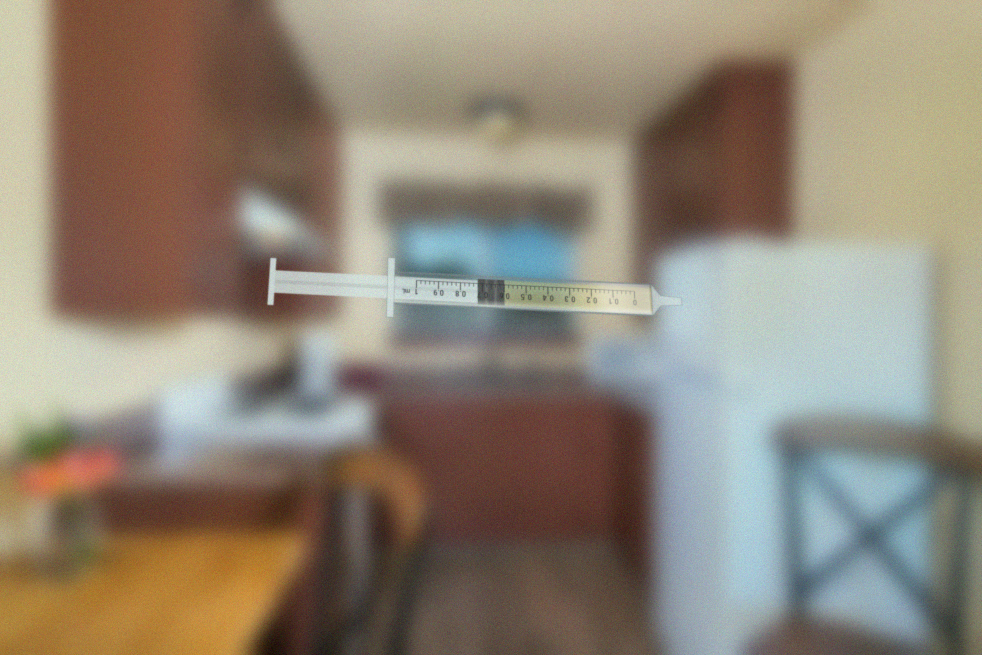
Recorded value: 0.6; mL
